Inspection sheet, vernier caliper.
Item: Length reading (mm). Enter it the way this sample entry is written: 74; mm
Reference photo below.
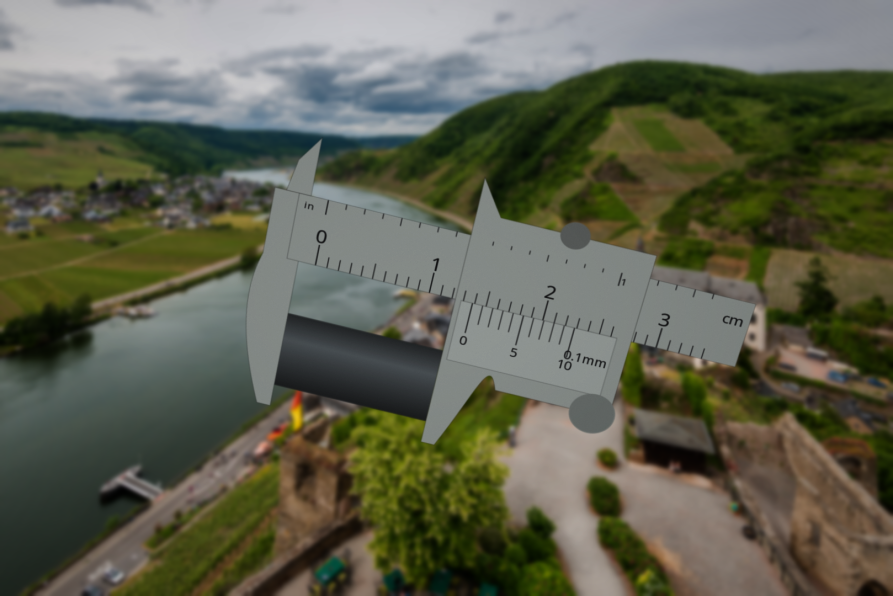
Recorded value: 13.8; mm
